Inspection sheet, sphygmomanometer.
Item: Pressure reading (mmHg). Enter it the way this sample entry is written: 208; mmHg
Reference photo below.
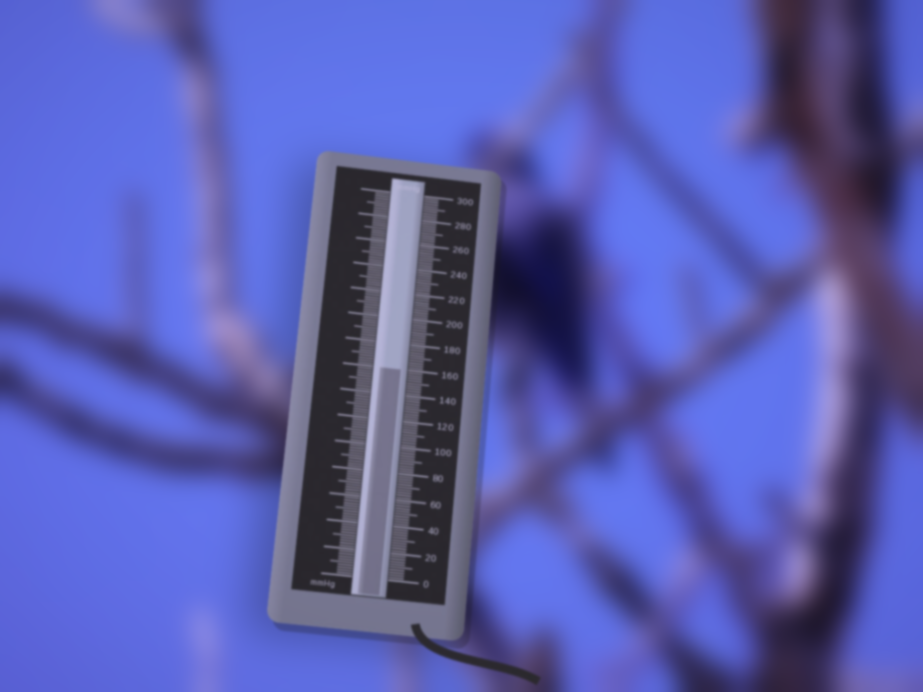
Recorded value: 160; mmHg
